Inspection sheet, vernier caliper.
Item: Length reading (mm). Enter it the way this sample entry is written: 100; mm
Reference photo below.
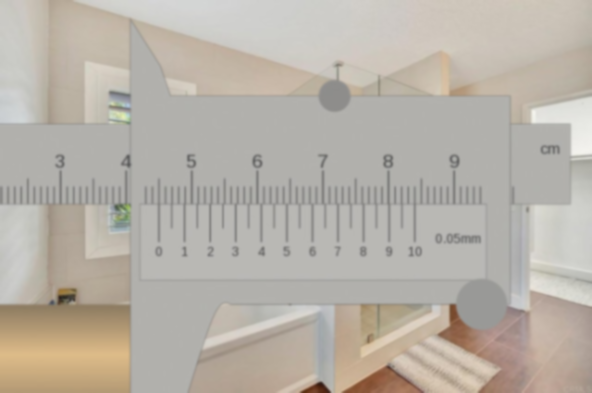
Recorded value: 45.0; mm
